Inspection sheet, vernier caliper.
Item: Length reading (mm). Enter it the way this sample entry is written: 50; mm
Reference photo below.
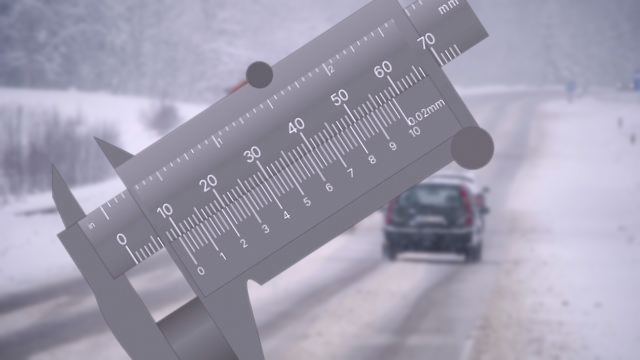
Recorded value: 9.5; mm
